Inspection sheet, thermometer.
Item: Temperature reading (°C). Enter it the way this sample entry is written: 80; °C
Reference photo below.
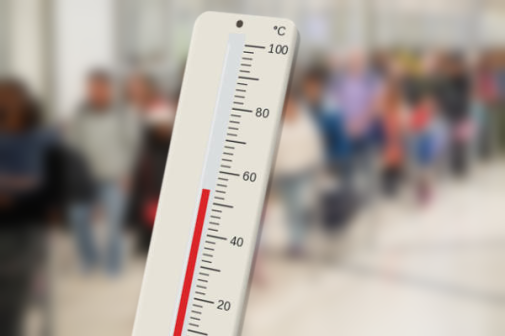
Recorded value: 54; °C
